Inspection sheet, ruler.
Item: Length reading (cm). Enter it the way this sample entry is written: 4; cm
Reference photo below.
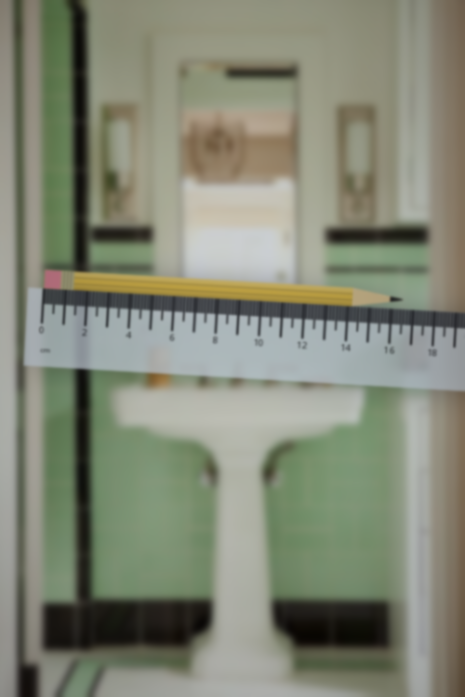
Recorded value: 16.5; cm
